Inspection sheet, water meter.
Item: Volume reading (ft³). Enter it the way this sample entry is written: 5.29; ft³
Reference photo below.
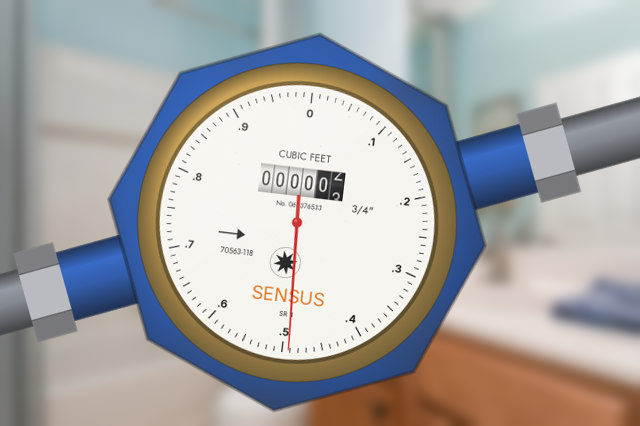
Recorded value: 2.49; ft³
